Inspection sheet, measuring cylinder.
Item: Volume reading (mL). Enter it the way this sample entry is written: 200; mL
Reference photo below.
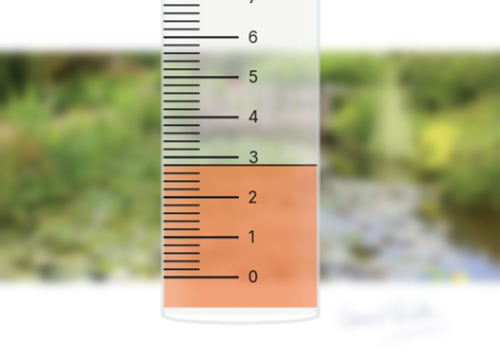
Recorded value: 2.8; mL
